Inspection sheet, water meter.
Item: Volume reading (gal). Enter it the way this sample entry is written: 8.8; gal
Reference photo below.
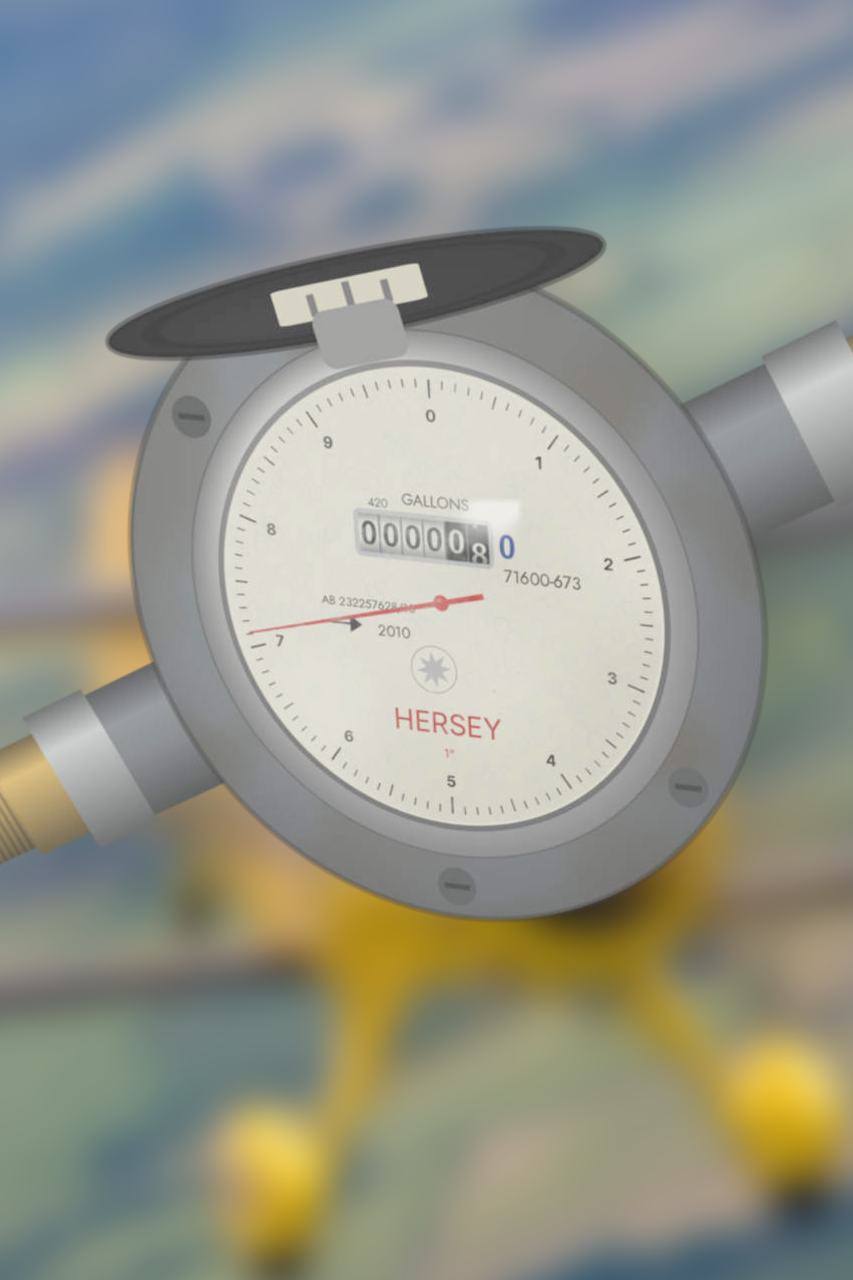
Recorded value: 77.1; gal
